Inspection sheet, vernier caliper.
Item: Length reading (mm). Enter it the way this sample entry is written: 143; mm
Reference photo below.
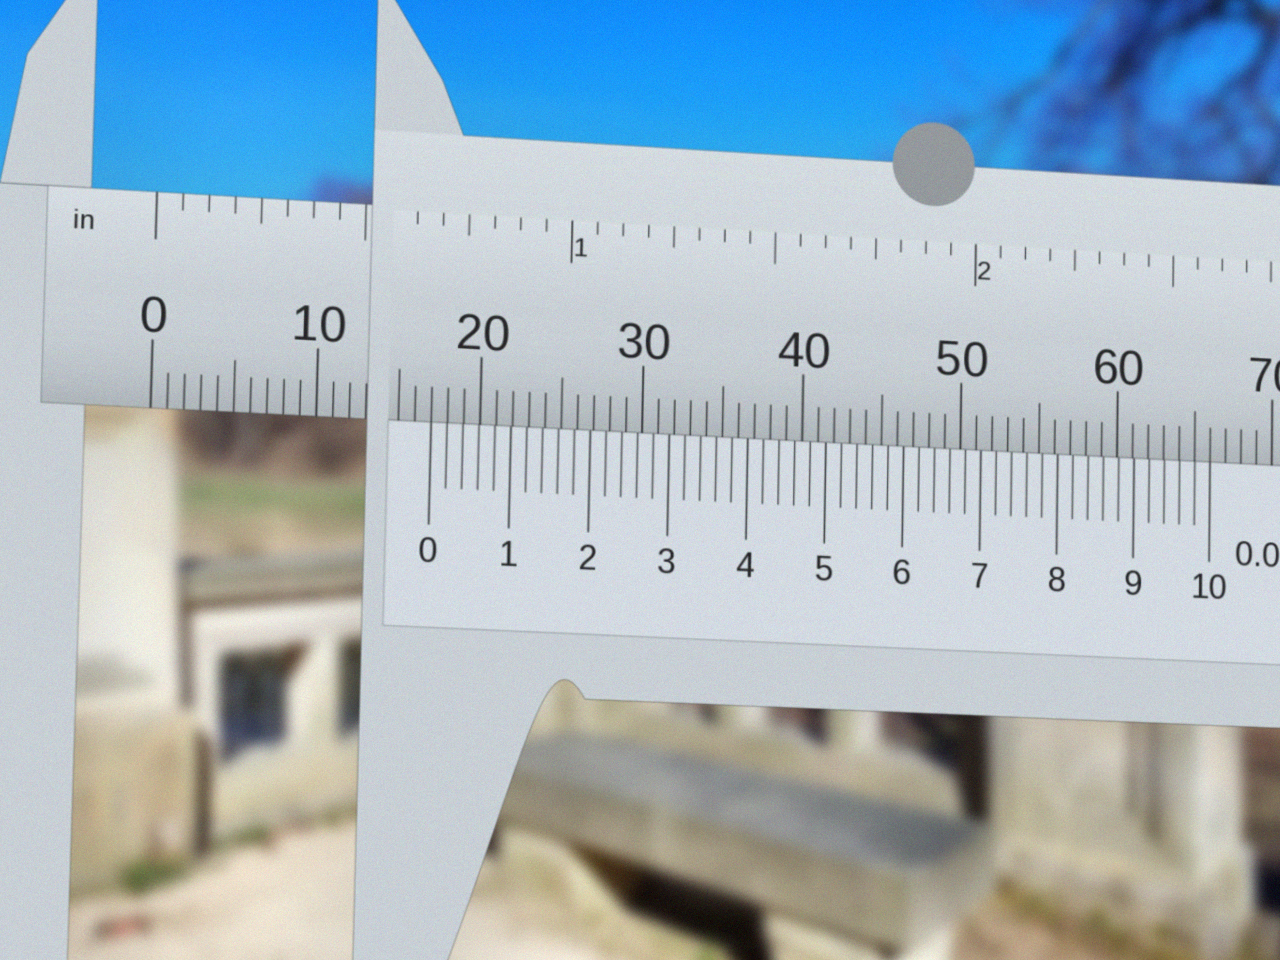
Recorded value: 17.0; mm
